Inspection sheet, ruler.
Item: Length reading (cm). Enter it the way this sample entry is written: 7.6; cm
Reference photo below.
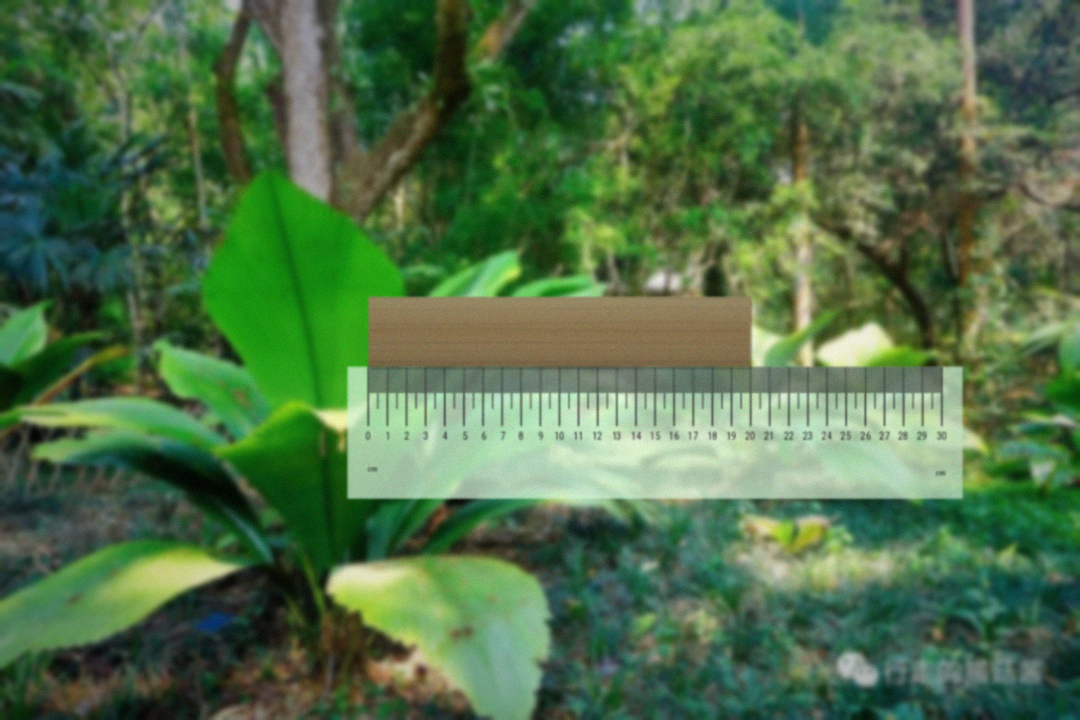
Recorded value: 20; cm
